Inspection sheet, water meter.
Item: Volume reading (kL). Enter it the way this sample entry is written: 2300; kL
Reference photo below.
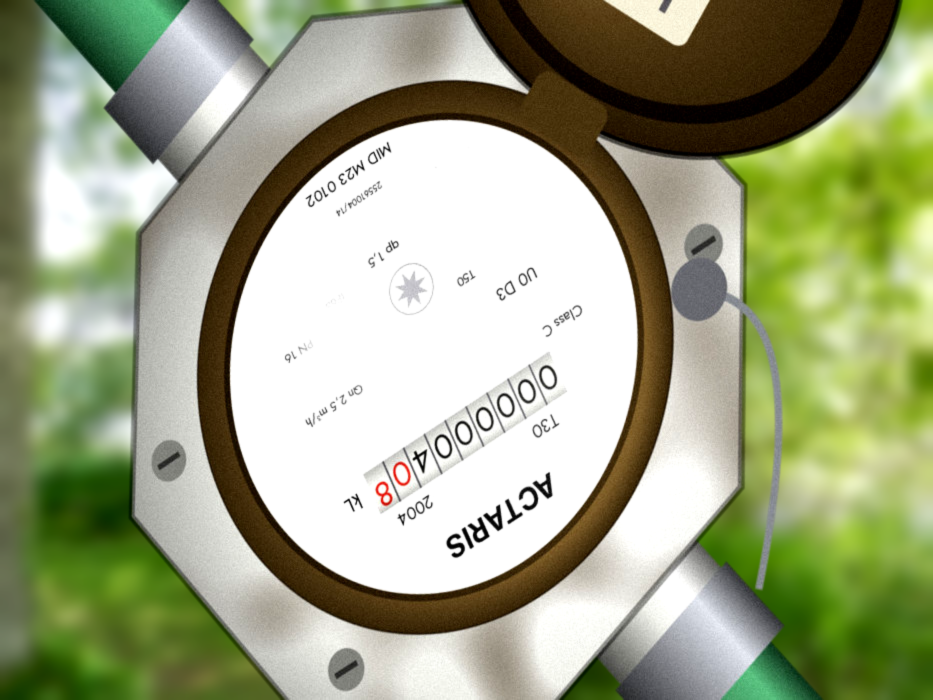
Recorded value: 4.08; kL
